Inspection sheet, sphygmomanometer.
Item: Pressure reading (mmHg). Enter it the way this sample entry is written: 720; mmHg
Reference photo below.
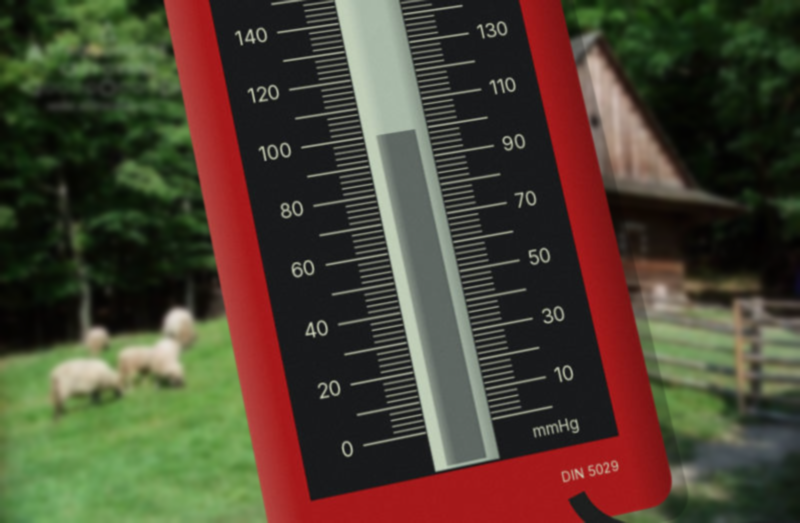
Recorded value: 100; mmHg
